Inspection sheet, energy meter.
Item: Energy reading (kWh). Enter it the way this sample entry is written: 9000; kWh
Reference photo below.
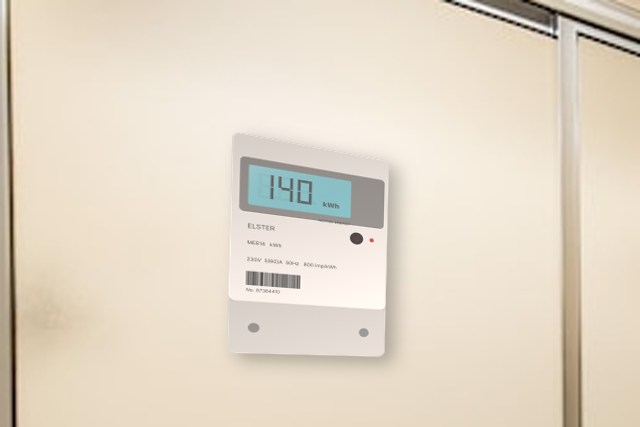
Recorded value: 140; kWh
